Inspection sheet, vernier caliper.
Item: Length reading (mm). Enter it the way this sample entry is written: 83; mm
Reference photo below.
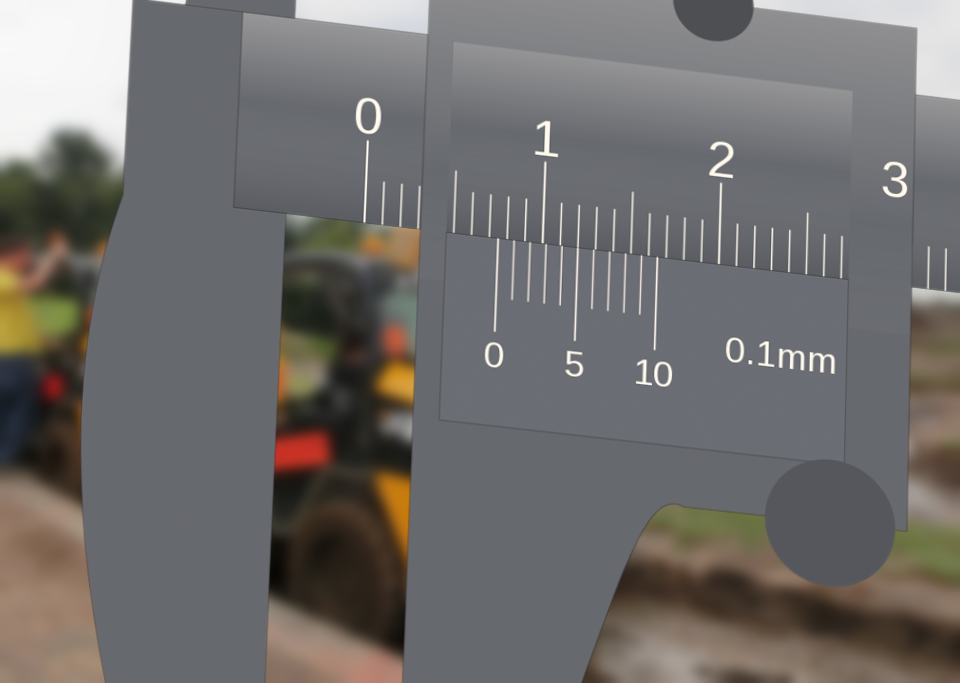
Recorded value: 7.5; mm
